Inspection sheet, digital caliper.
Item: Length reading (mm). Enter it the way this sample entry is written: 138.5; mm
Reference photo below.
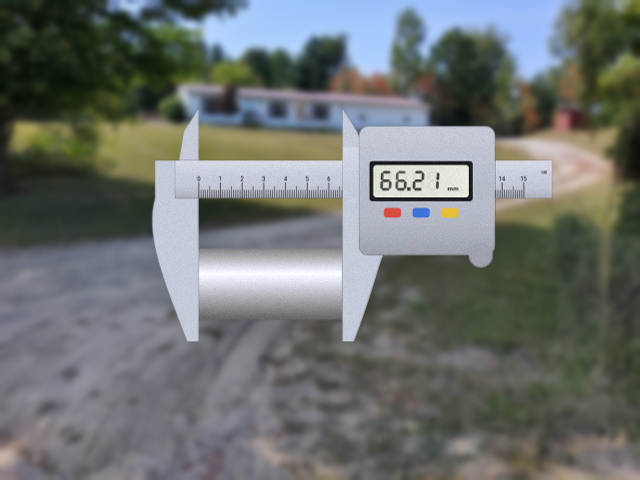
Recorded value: 66.21; mm
